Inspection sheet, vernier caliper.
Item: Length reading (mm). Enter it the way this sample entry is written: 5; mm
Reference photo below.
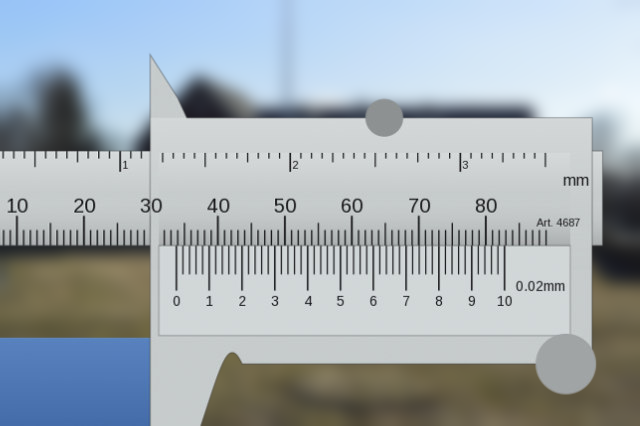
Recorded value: 33.8; mm
